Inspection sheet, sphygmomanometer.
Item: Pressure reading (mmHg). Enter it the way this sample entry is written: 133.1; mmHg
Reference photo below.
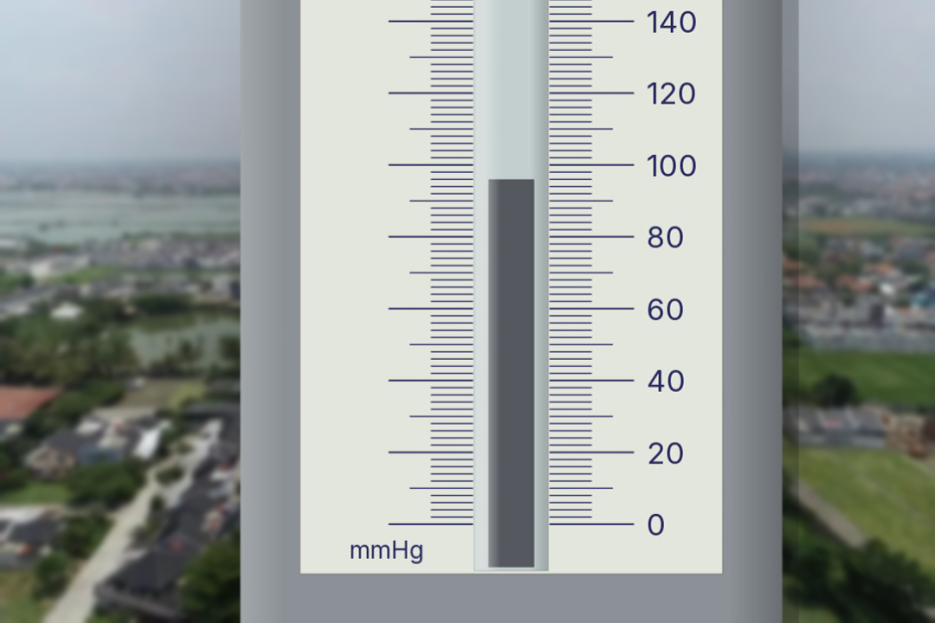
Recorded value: 96; mmHg
